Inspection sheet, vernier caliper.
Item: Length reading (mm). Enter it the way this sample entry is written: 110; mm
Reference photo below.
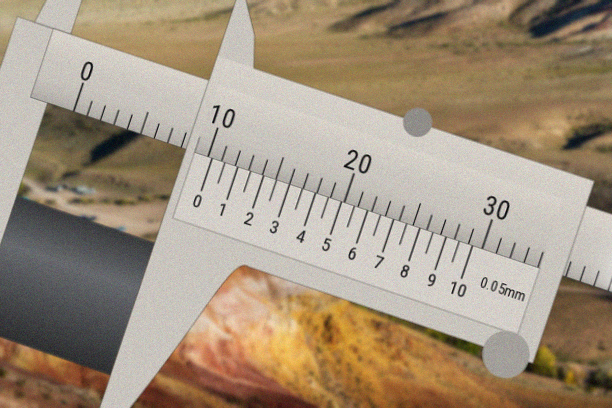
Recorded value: 10.3; mm
